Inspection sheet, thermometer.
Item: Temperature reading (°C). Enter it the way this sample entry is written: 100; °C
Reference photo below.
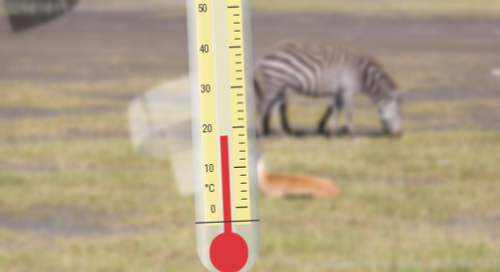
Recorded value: 18; °C
